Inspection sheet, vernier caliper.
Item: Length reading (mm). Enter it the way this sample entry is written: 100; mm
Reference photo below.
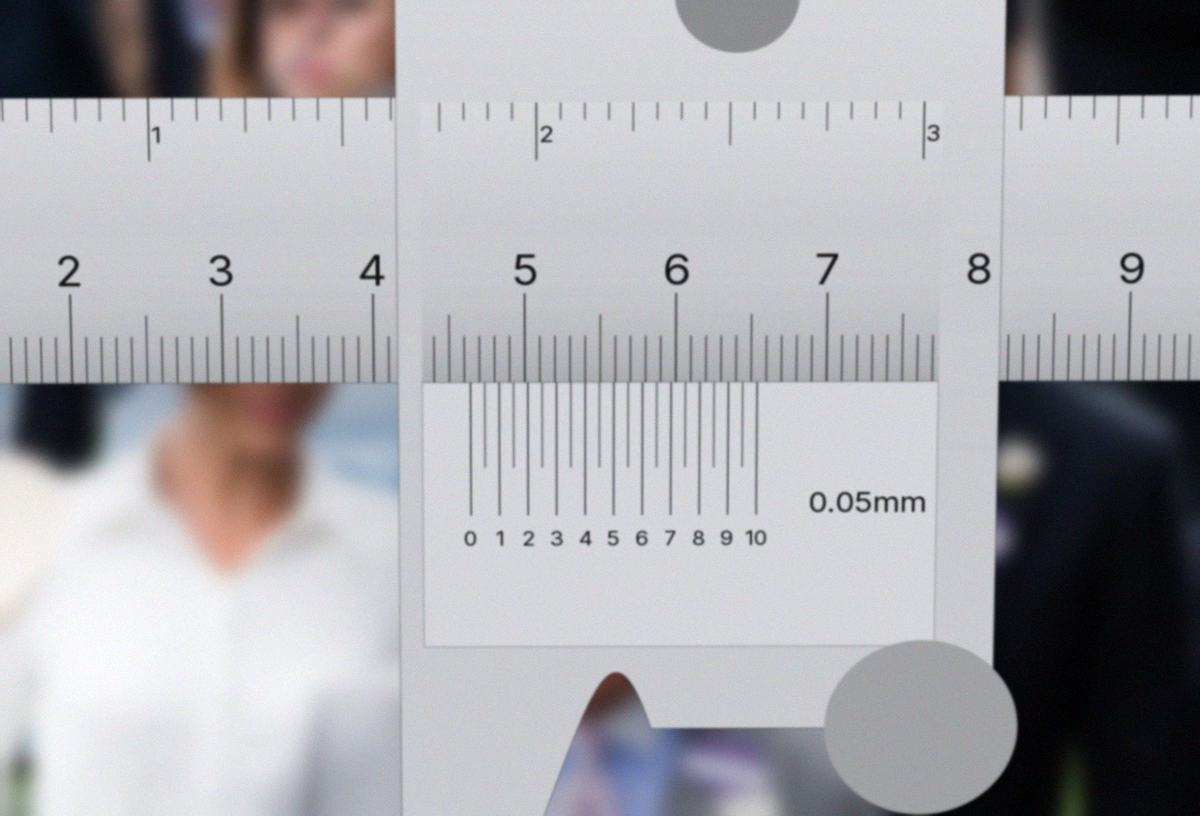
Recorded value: 46.4; mm
